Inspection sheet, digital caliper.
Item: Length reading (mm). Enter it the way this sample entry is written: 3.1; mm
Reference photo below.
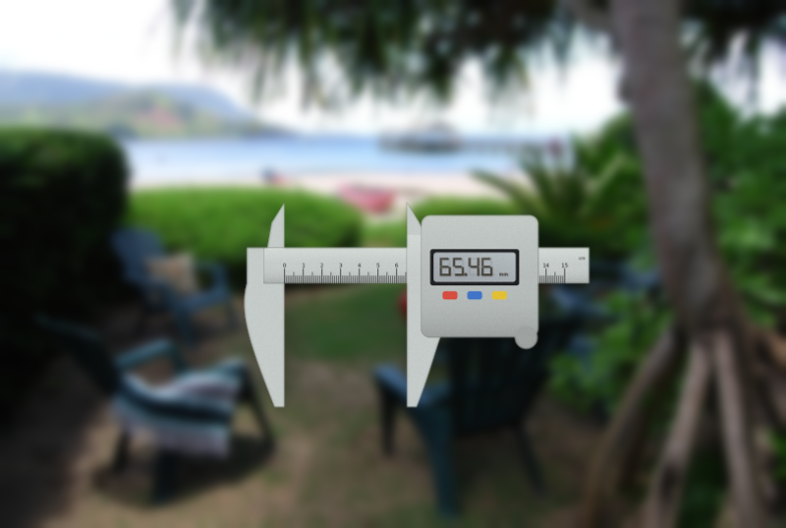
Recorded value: 65.46; mm
